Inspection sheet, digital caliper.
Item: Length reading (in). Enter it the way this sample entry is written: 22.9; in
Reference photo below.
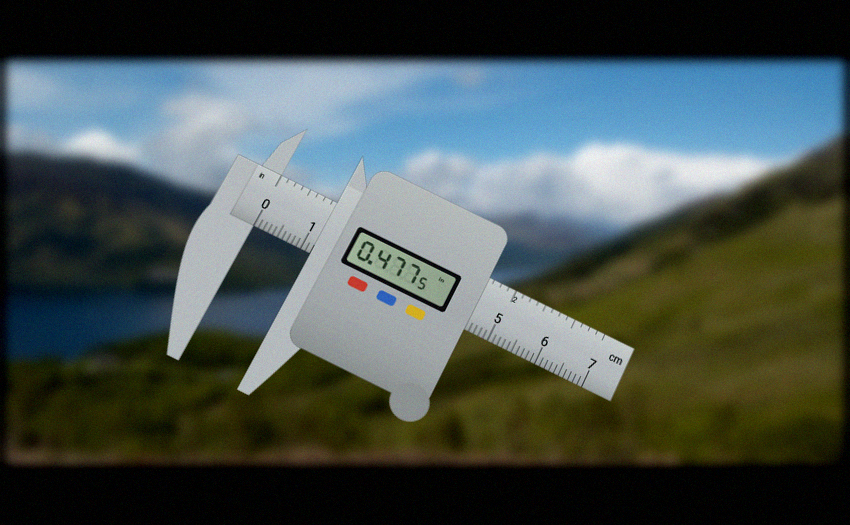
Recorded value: 0.4775; in
